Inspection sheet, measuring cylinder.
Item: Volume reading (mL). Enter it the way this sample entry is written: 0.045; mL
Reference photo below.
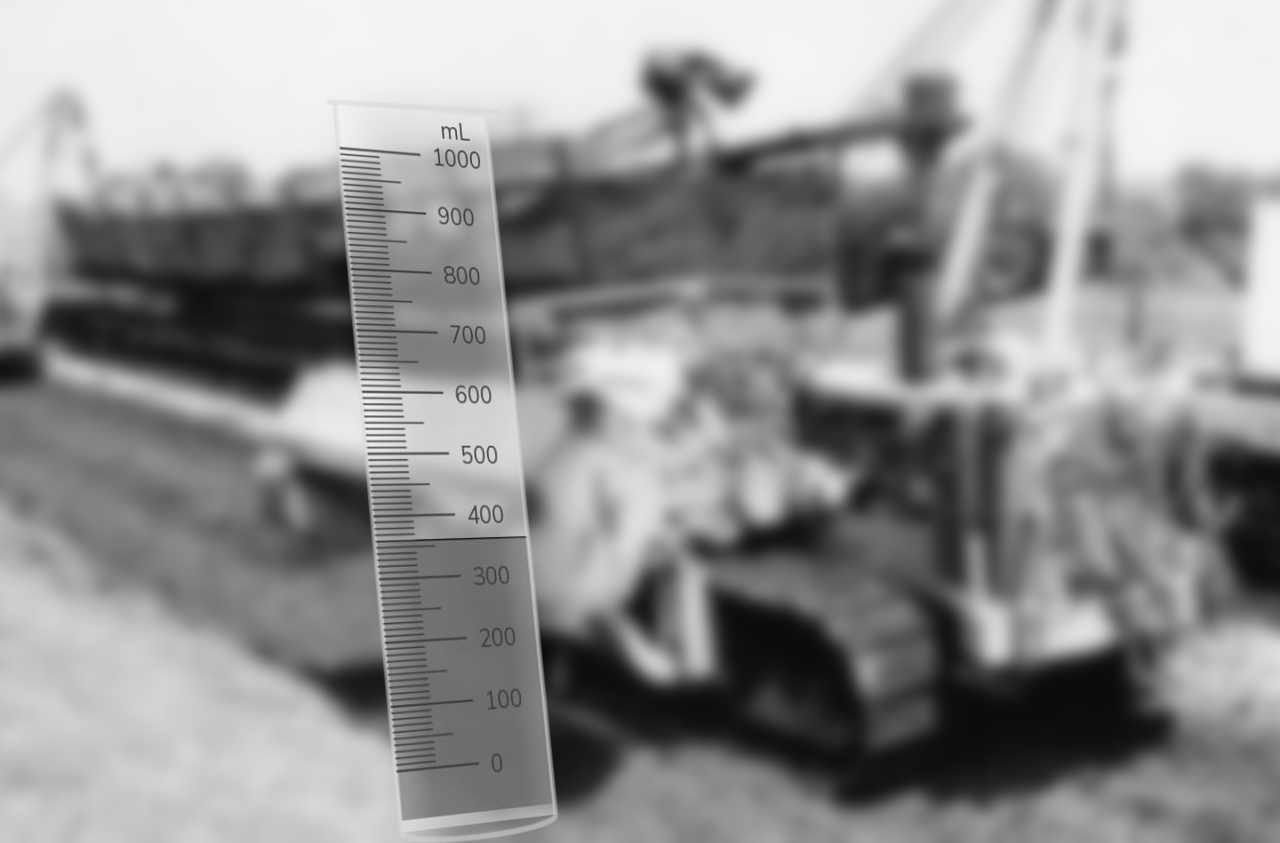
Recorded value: 360; mL
